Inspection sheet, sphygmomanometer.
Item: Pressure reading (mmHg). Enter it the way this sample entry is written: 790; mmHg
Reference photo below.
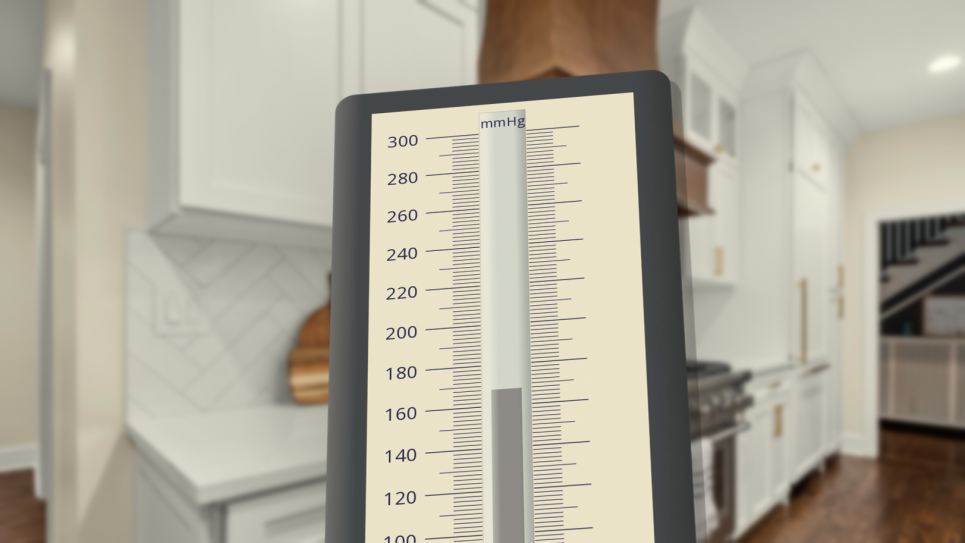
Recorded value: 168; mmHg
